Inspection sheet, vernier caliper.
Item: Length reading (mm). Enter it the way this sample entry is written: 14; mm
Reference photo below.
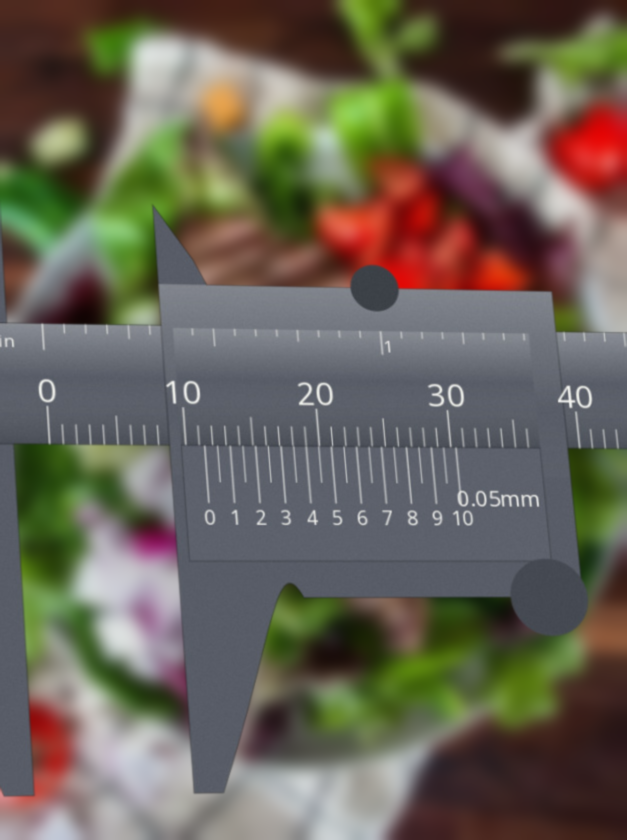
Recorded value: 11.4; mm
